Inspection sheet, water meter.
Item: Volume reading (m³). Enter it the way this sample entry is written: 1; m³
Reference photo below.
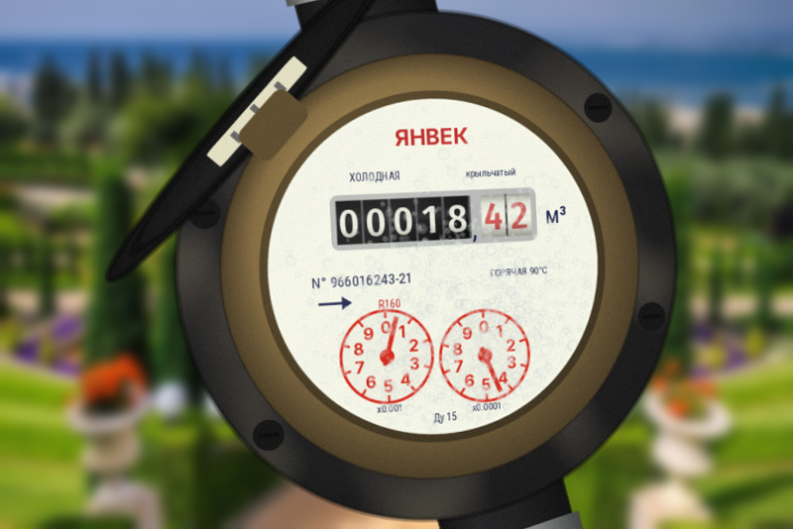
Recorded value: 18.4204; m³
